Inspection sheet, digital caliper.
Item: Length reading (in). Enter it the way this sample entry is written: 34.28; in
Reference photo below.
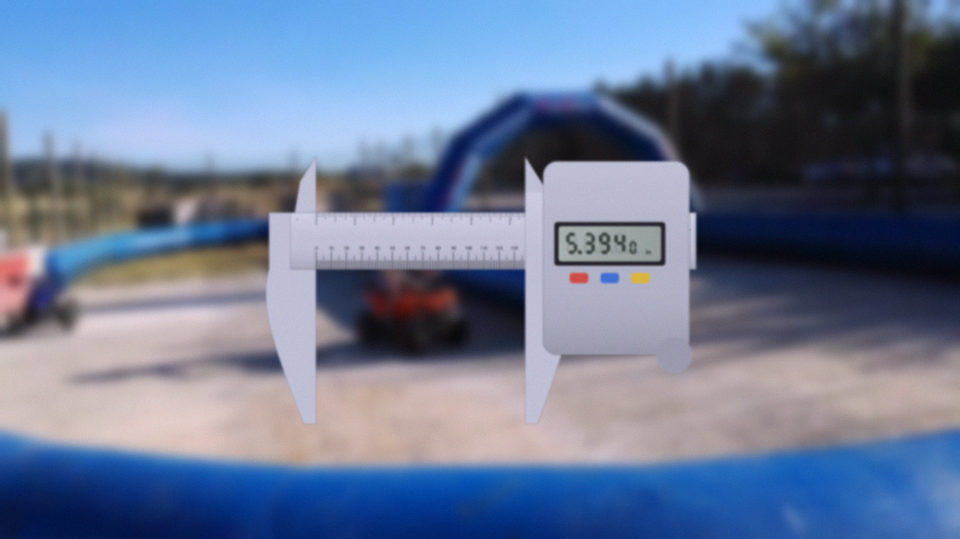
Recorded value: 5.3940; in
